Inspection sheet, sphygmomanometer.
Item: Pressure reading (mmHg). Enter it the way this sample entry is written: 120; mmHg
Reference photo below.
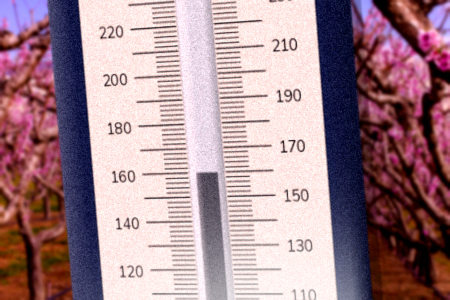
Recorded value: 160; mmHg
